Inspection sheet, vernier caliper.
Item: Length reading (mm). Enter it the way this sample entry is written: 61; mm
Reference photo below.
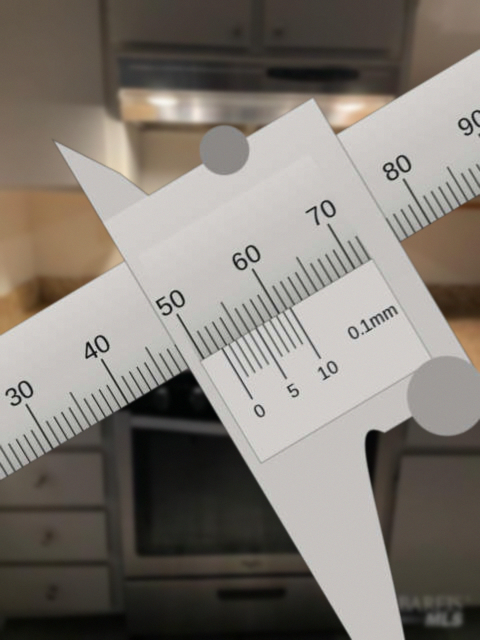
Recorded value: 52.4; mm
